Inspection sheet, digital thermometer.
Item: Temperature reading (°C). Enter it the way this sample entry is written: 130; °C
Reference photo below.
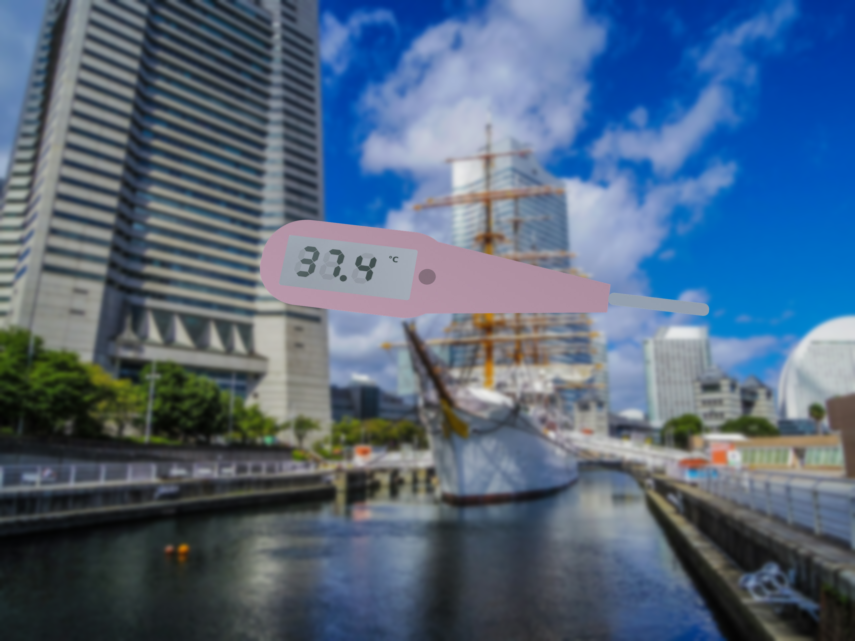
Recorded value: 37.4; °C
